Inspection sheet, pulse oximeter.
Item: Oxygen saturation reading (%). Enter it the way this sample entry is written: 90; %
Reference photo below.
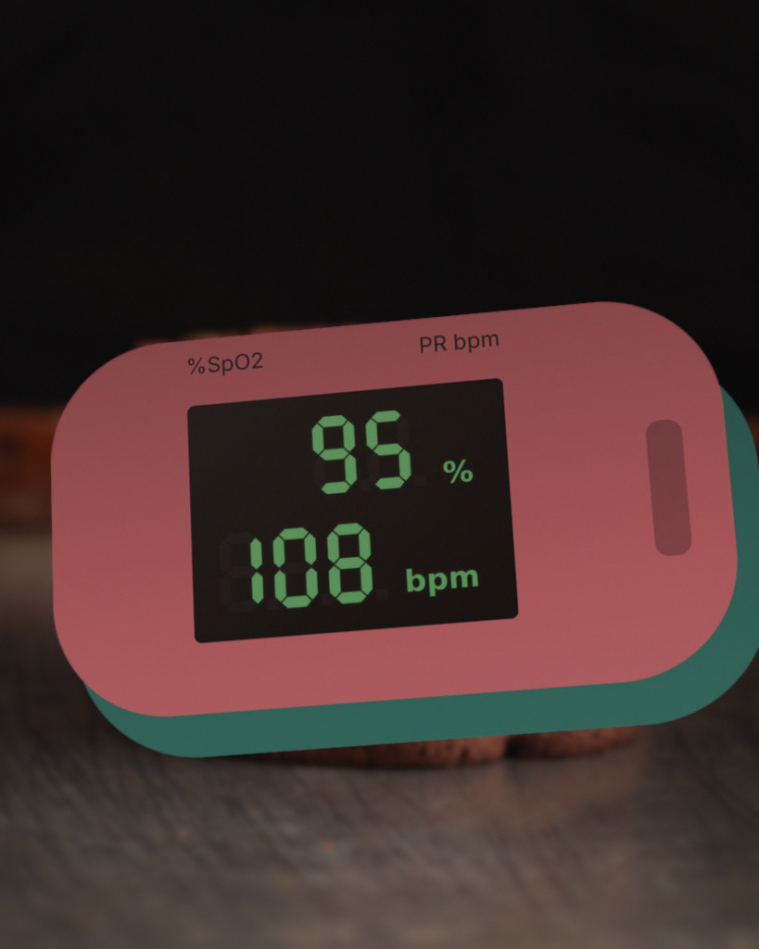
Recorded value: 95; %
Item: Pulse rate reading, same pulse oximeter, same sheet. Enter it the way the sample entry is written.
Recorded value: 108; bpm
